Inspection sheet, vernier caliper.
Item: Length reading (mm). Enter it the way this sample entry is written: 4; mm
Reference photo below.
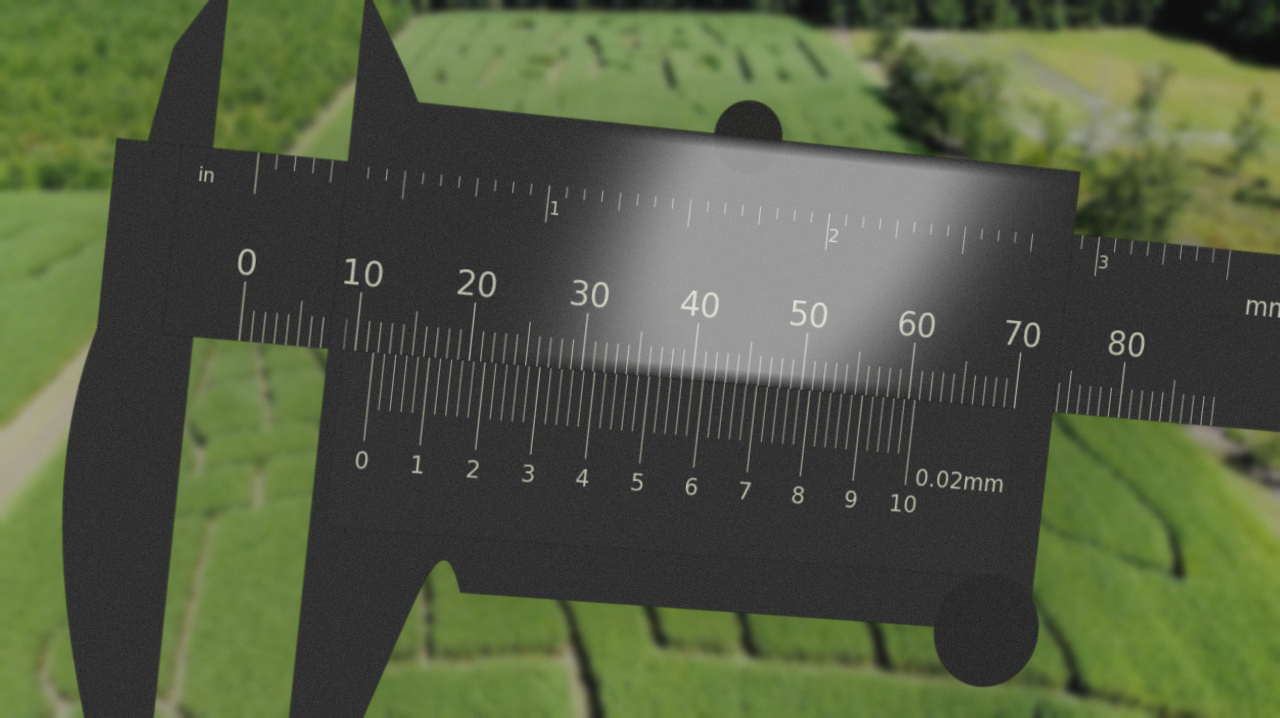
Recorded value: 11.6; mm
